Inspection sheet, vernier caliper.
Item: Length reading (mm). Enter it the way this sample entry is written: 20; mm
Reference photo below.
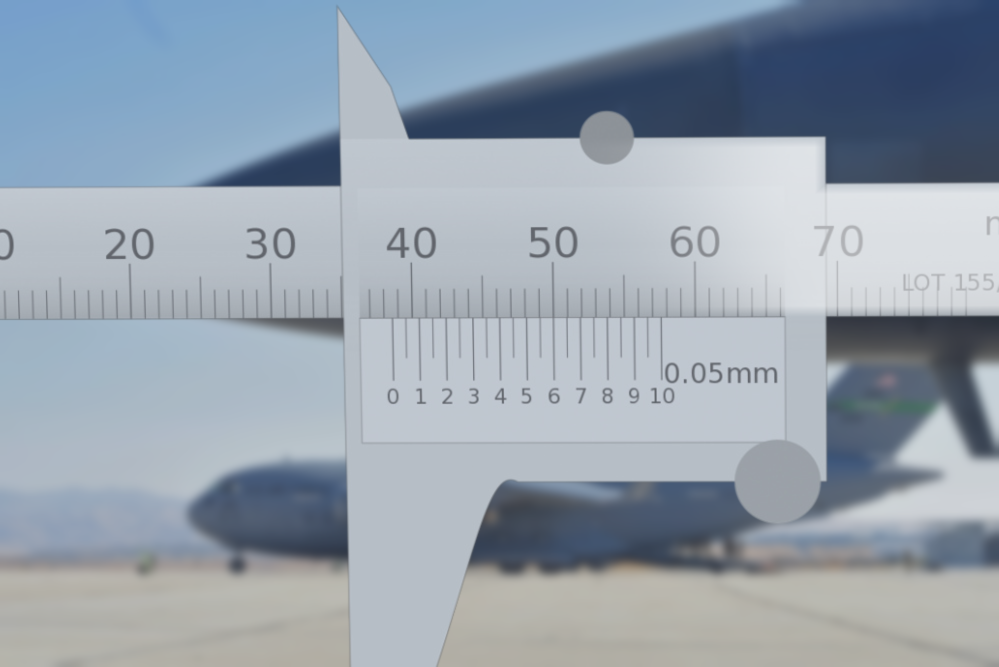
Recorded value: 38.6; mm
